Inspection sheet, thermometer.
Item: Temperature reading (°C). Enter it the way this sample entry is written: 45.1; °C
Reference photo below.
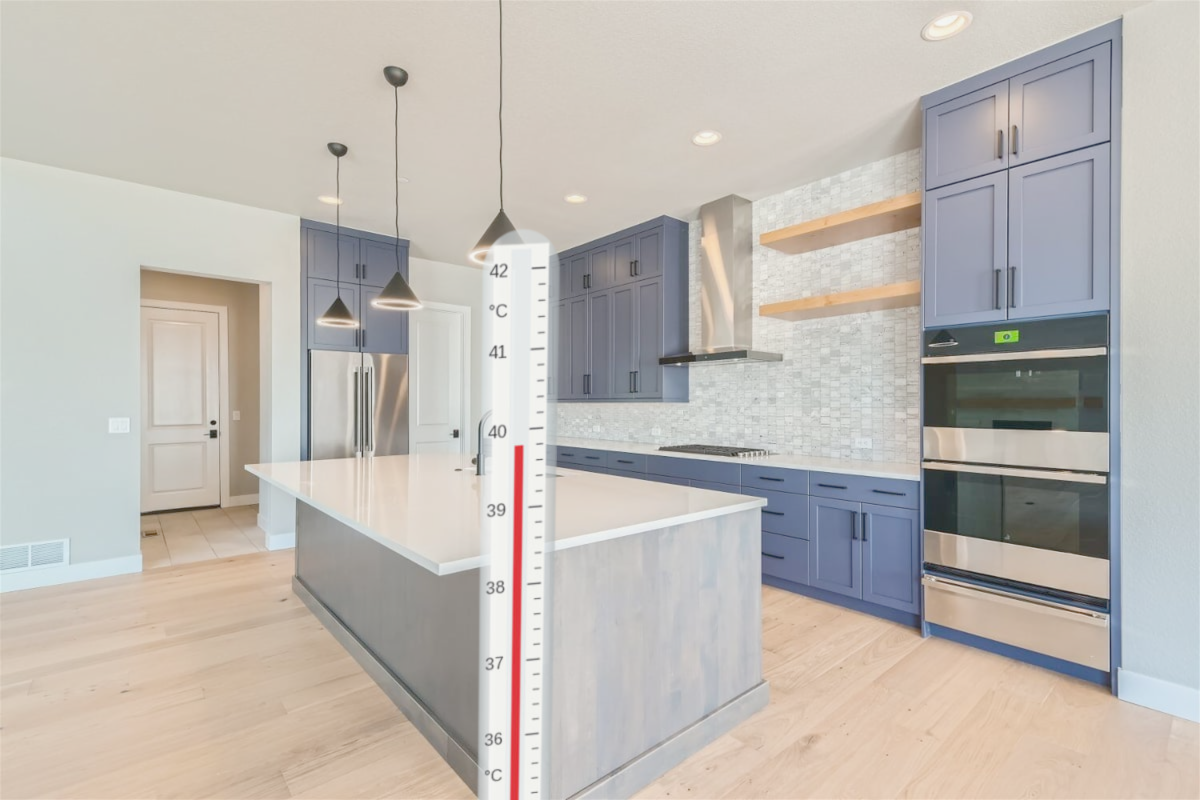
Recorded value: 39.8; °C
